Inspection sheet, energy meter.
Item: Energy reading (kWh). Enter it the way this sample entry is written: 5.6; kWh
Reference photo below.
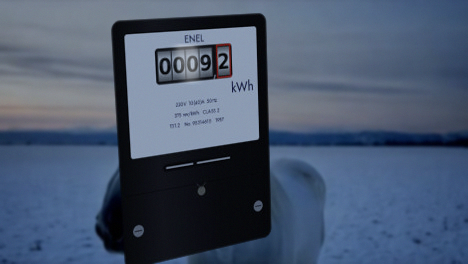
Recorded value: 9.2; kWh
